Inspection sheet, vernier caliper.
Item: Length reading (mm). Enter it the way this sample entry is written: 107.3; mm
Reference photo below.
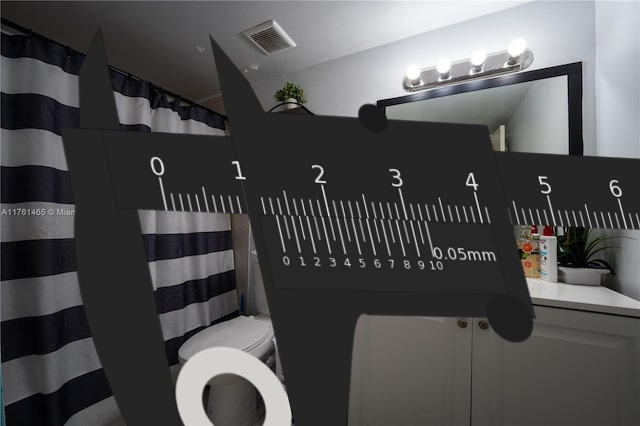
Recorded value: 13.4; mm
